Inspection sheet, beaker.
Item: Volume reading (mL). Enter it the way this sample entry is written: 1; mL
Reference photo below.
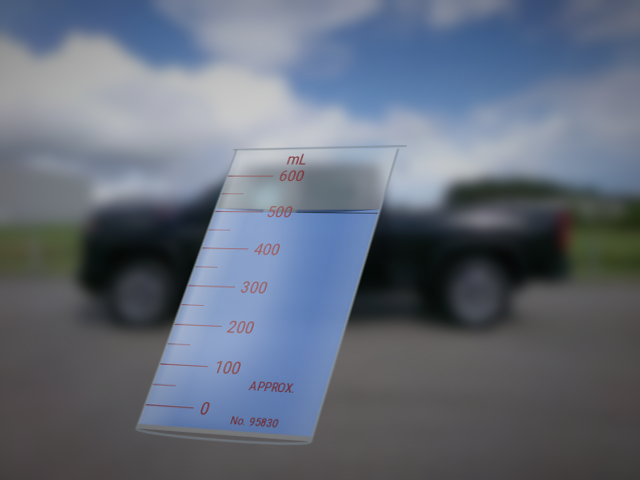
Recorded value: 500; mL
